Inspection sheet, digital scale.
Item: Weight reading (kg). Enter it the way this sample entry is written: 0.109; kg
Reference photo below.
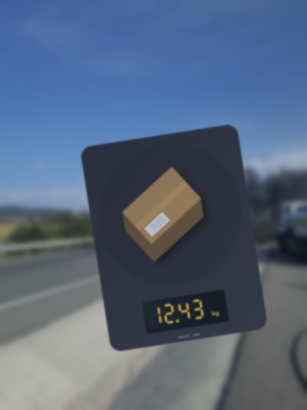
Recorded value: 12.43; kg
